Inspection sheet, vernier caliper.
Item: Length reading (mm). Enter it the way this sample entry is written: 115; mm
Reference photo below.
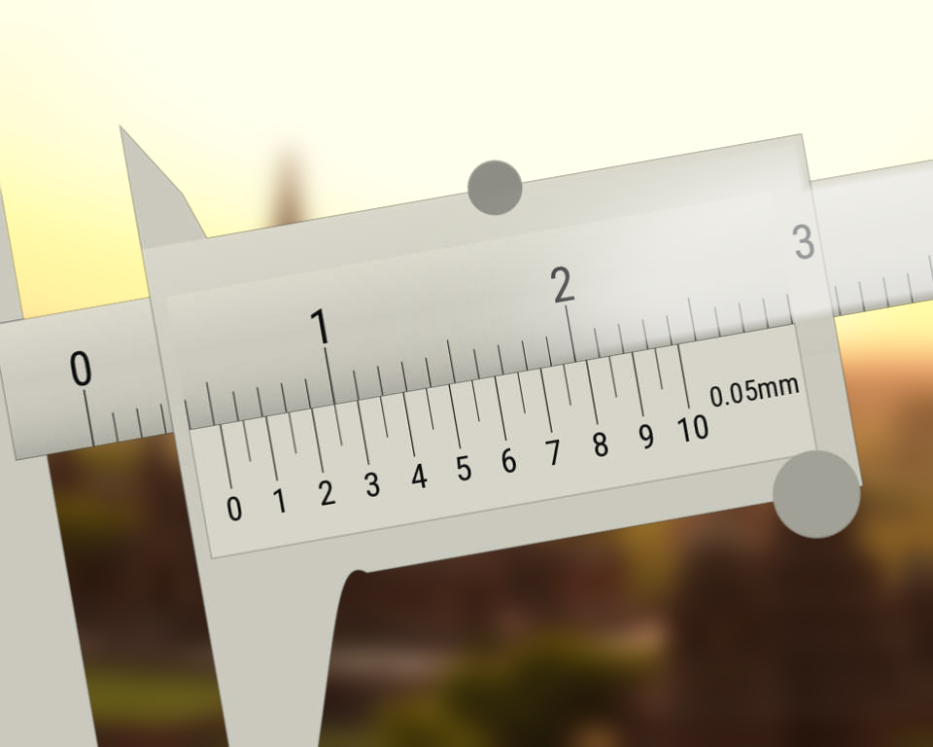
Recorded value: 5.25; mm
